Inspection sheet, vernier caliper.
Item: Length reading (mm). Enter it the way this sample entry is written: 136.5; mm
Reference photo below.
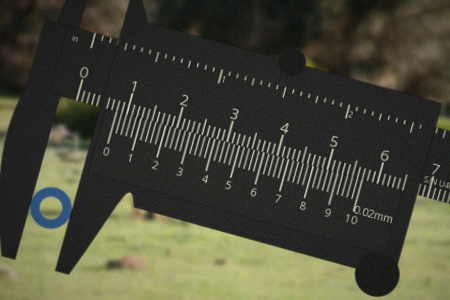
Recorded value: 8.0; mm
